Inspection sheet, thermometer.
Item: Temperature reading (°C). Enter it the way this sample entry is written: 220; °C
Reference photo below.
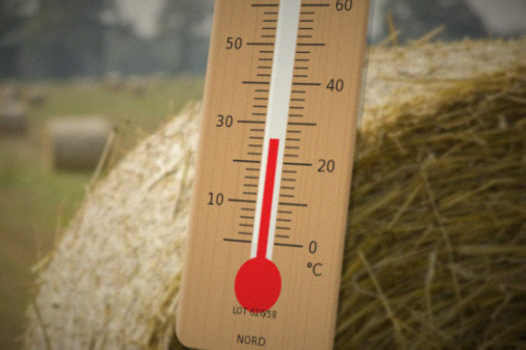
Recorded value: 26; °C
